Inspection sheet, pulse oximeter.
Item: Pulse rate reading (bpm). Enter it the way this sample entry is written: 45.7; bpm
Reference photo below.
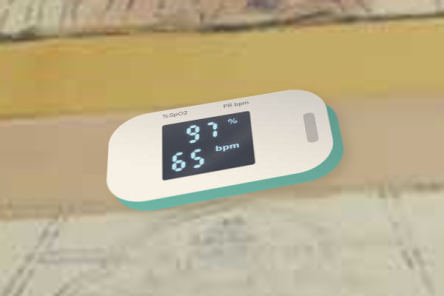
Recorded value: 65; bpm
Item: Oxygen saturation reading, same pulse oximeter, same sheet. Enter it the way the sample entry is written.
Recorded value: 97; %
